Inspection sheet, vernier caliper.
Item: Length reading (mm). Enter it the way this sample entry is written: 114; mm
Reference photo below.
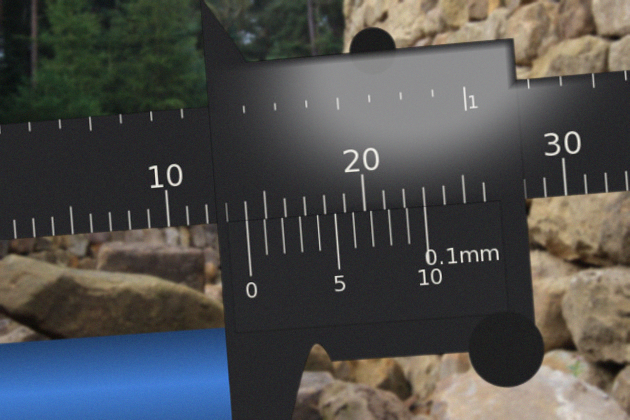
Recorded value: 14.0; mm
